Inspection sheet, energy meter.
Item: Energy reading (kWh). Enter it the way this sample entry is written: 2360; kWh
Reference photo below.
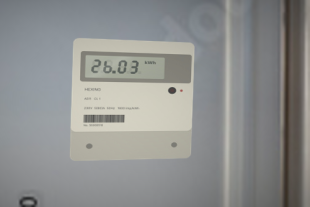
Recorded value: 26.03; kWh
